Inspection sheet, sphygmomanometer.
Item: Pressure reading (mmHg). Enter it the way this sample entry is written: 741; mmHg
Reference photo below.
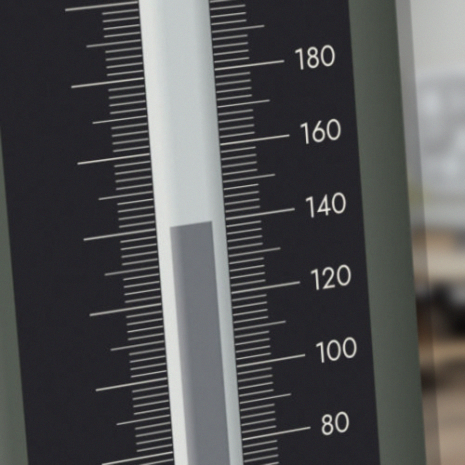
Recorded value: 140; mmHg
